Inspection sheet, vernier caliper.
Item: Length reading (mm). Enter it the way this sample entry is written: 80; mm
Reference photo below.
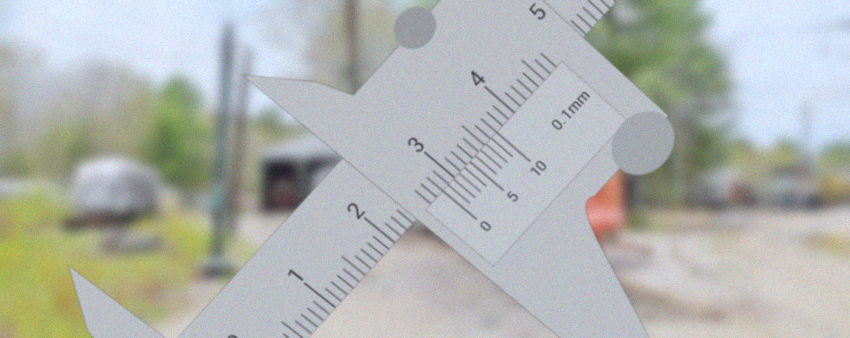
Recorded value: 28.0; mm
